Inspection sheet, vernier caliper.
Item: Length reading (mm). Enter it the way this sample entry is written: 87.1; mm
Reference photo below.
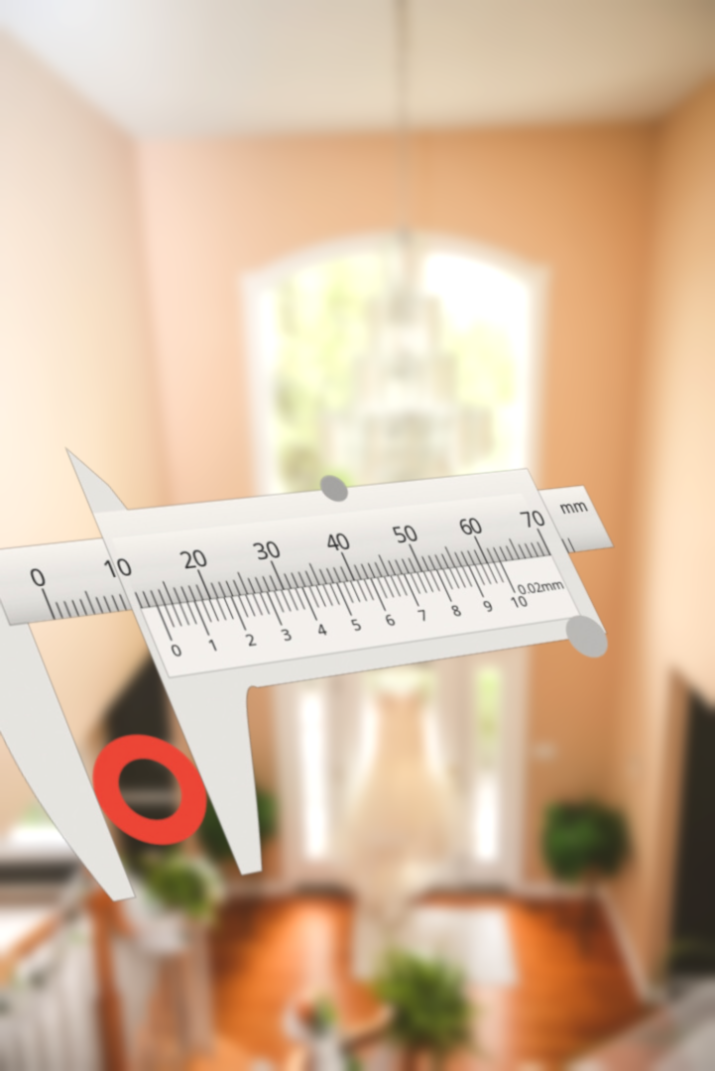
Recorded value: 13.0; mm
